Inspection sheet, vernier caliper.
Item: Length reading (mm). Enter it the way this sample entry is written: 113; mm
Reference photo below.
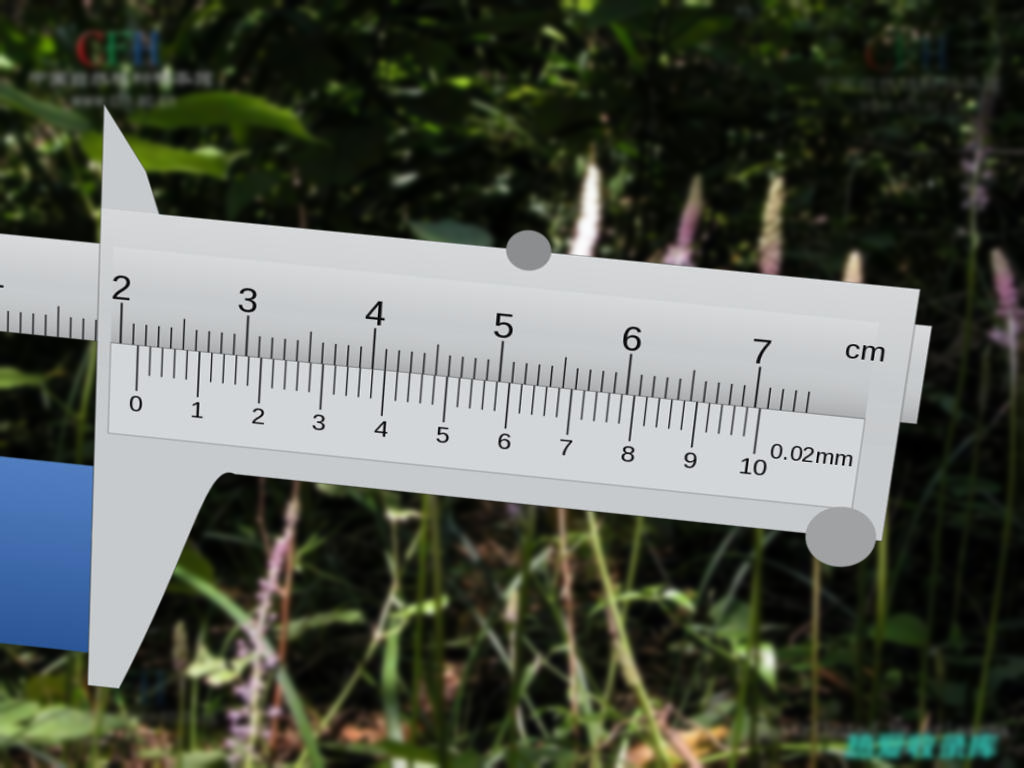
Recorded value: 21.4; mm
